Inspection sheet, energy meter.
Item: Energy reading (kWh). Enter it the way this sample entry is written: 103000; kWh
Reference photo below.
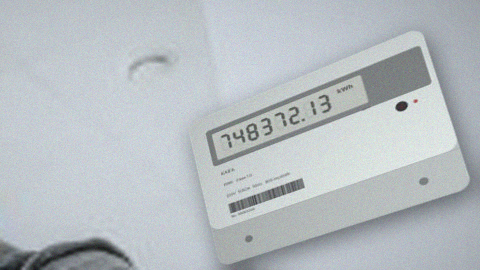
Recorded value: 748372.13; kWh
